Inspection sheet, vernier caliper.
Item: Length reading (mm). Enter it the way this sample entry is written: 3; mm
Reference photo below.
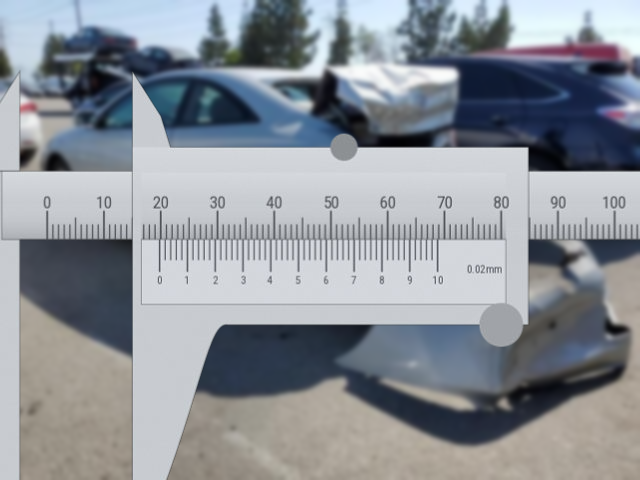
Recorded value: 19.8; mm
